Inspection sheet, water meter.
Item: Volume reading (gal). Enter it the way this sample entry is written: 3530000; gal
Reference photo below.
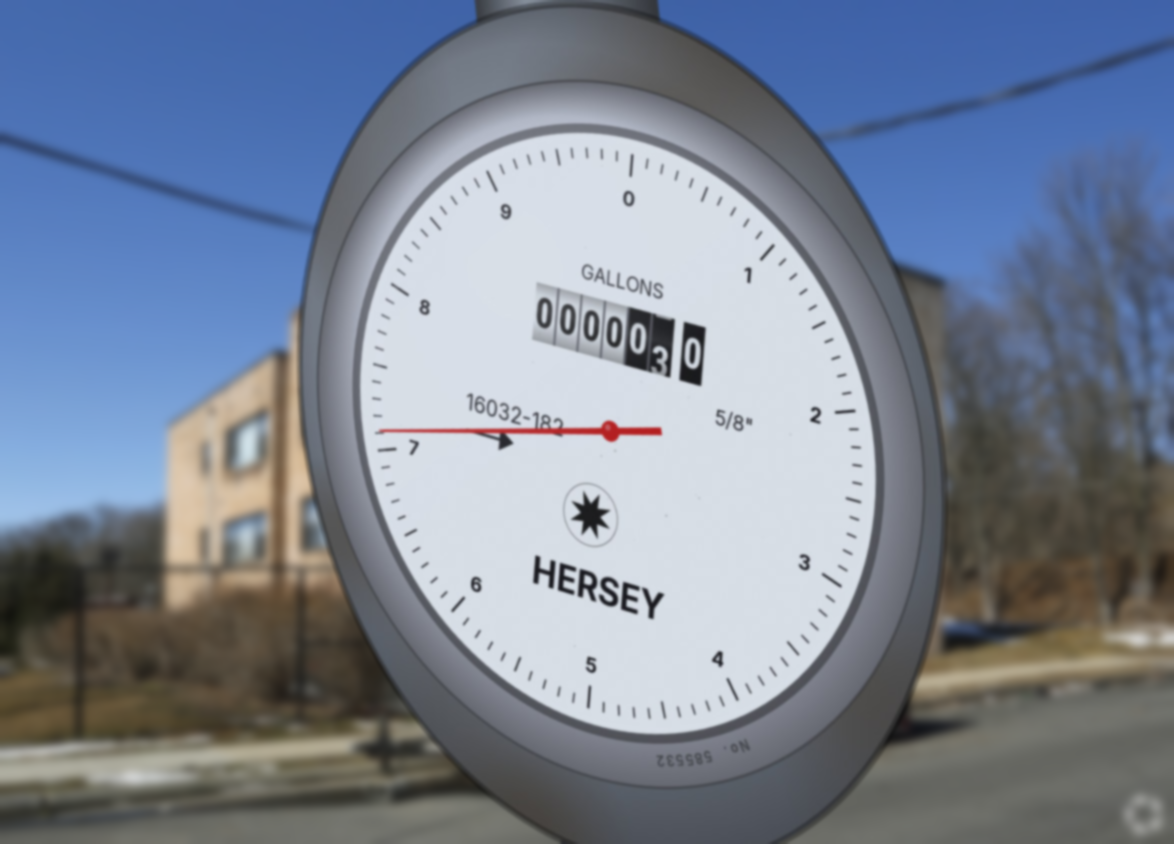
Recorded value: 27.1; gal
